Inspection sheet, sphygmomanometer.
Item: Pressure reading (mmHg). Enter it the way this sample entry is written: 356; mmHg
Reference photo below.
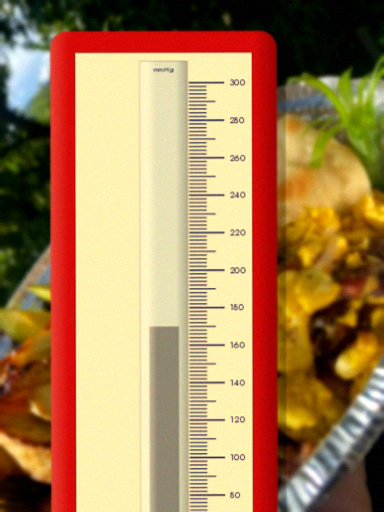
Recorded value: 170; mmHg
